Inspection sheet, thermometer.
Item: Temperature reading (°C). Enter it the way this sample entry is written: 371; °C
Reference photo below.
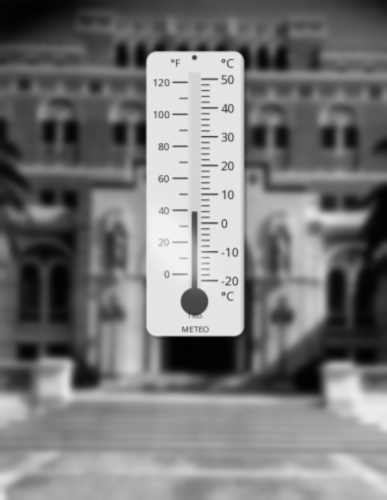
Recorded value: 4; °C
